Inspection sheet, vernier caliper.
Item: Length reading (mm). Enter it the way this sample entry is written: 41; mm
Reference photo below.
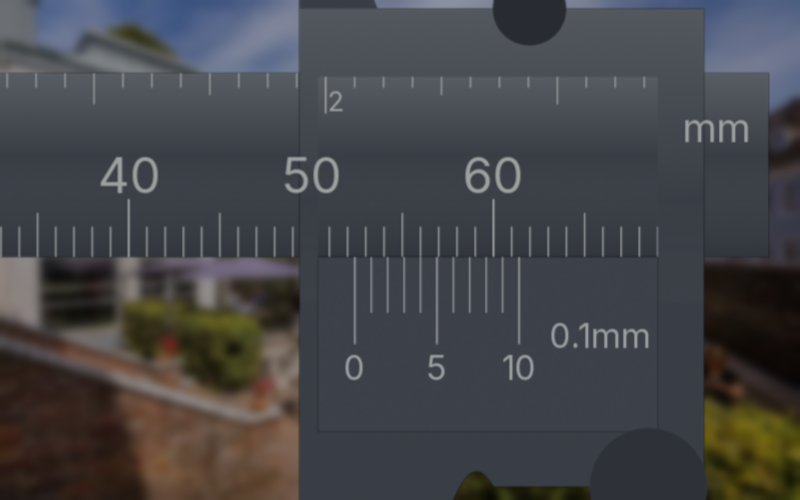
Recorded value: 52.4; mm
